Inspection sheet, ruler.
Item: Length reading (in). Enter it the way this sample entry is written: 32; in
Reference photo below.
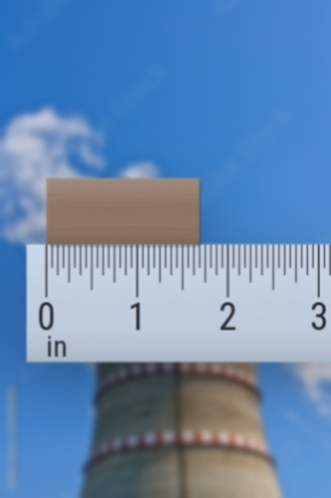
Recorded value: 1.6875; in
